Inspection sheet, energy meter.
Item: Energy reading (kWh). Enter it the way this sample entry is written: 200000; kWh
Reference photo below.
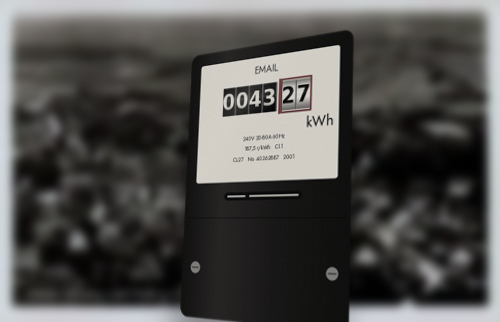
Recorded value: 43.27; kWh
